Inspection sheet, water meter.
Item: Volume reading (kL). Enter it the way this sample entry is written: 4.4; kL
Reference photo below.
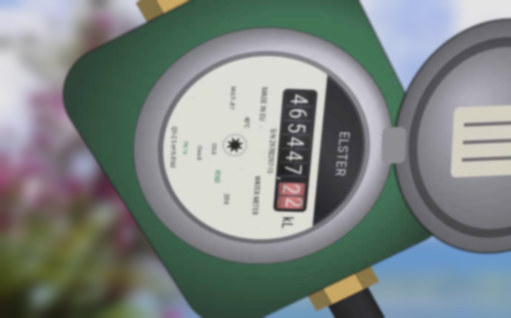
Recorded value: 465447.22; kL
